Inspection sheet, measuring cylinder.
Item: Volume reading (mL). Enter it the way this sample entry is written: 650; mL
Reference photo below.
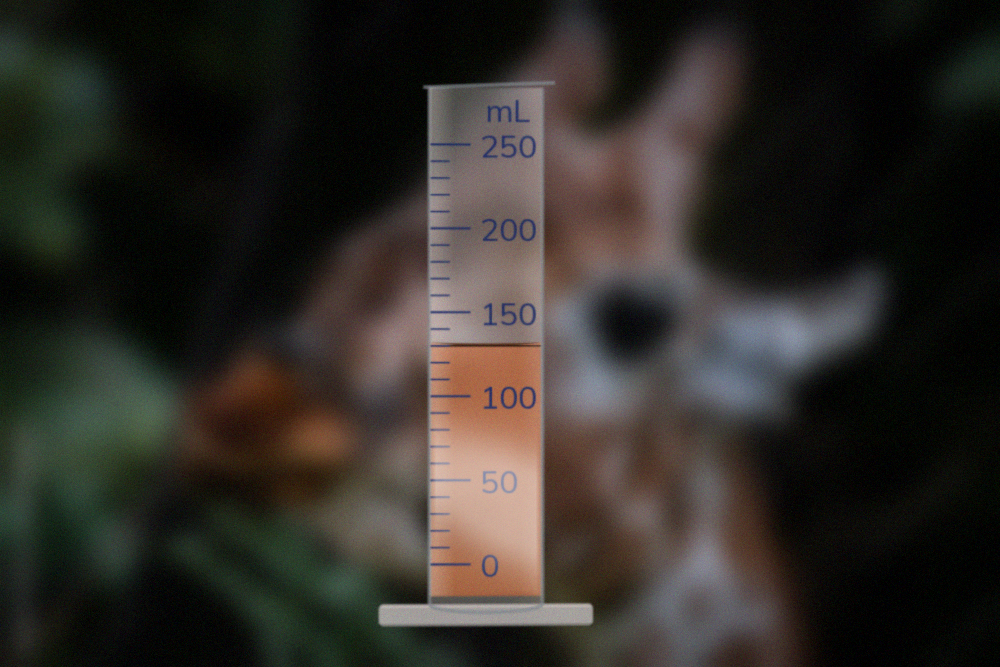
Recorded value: 130; mL
